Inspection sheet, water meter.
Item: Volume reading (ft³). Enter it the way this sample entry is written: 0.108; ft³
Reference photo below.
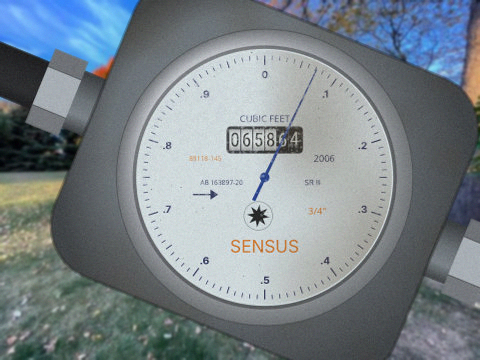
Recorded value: 65864.07; ft³
